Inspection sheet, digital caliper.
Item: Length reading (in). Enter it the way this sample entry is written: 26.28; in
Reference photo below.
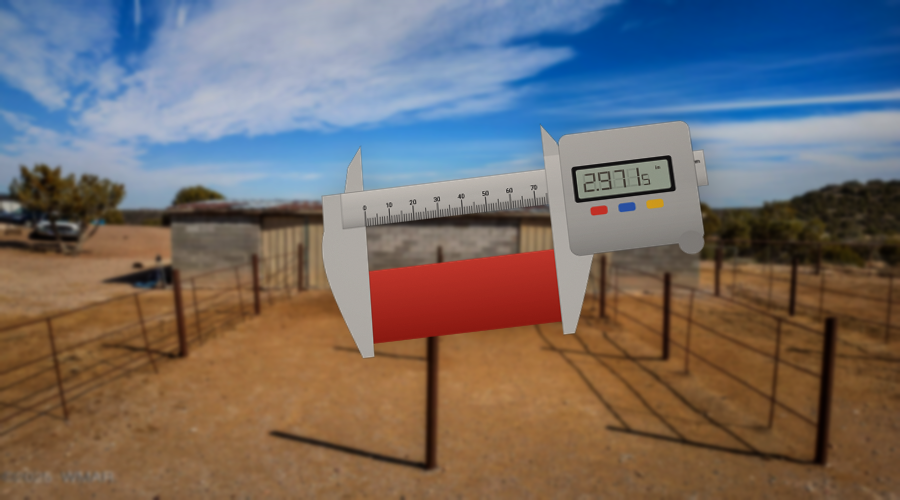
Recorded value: 2.9715; in
